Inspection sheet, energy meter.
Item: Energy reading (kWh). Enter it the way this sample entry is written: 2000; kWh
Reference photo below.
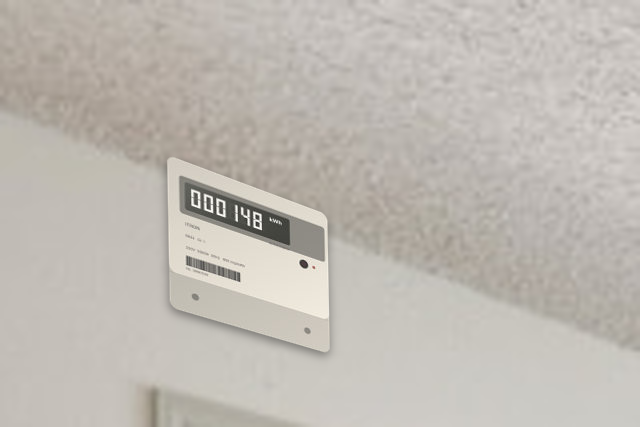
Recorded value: 148; kWh
